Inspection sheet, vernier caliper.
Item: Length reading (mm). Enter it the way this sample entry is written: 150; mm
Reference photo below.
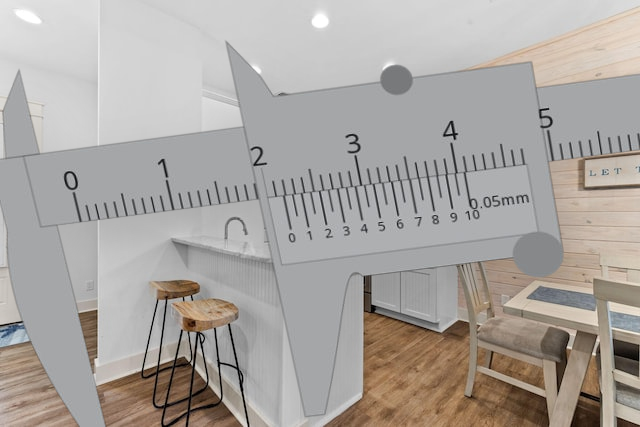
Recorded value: 21.8; mm
